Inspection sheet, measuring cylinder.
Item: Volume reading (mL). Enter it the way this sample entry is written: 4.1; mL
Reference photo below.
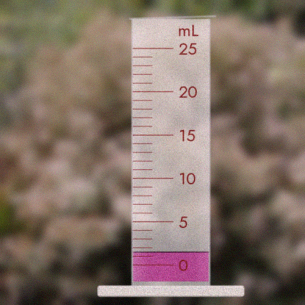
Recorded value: 1.5; mL
